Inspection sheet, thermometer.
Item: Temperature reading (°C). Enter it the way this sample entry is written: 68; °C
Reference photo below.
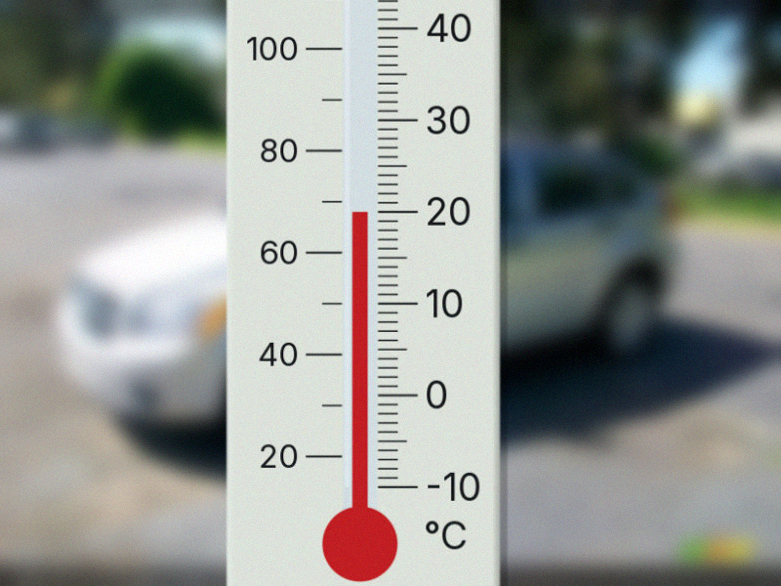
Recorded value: 20; °C
